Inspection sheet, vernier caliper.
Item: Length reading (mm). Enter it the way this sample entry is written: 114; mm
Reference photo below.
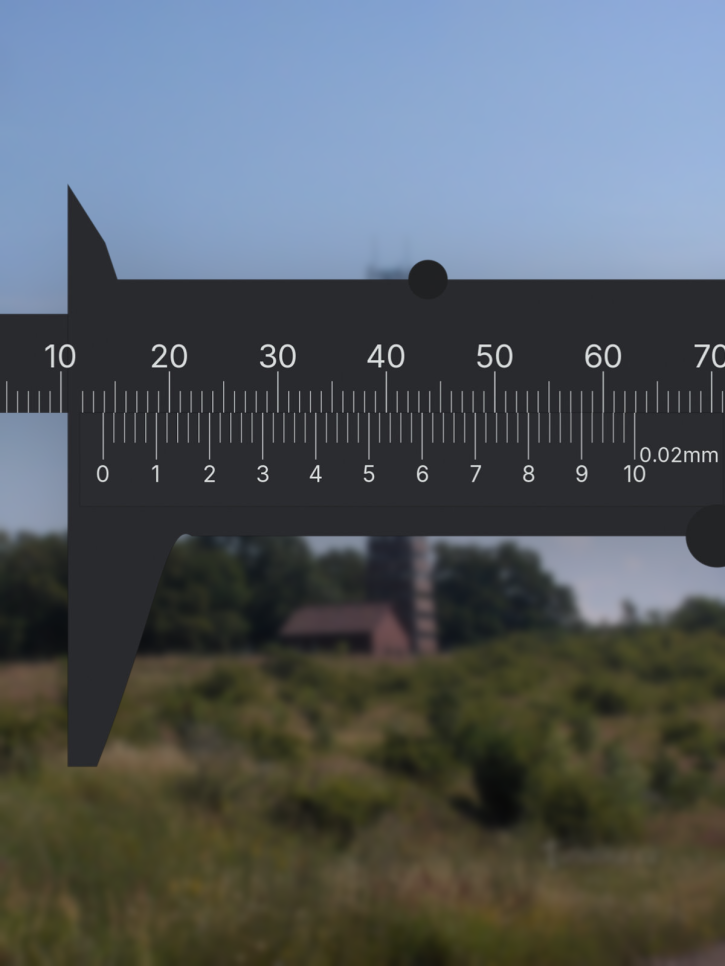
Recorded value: 13.9; mm
